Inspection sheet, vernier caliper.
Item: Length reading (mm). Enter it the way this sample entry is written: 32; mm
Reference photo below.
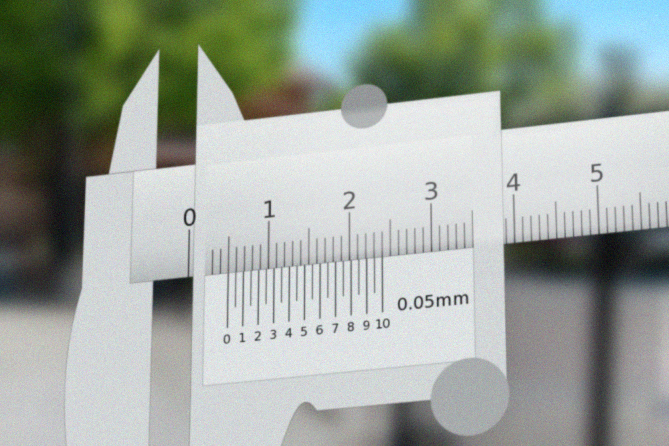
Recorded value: 5.0; mm
